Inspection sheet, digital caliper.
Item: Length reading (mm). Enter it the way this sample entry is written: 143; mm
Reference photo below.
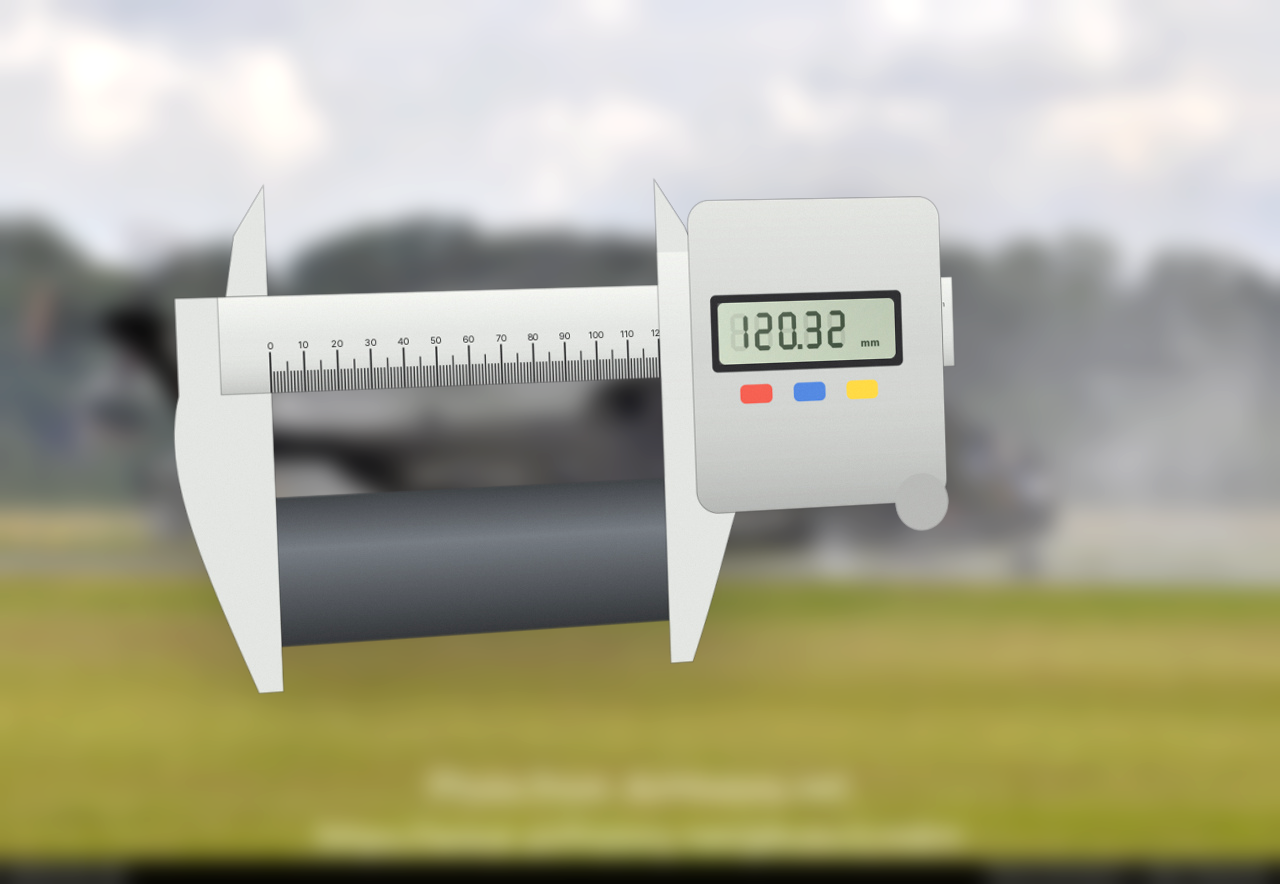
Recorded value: 120.32; mm
